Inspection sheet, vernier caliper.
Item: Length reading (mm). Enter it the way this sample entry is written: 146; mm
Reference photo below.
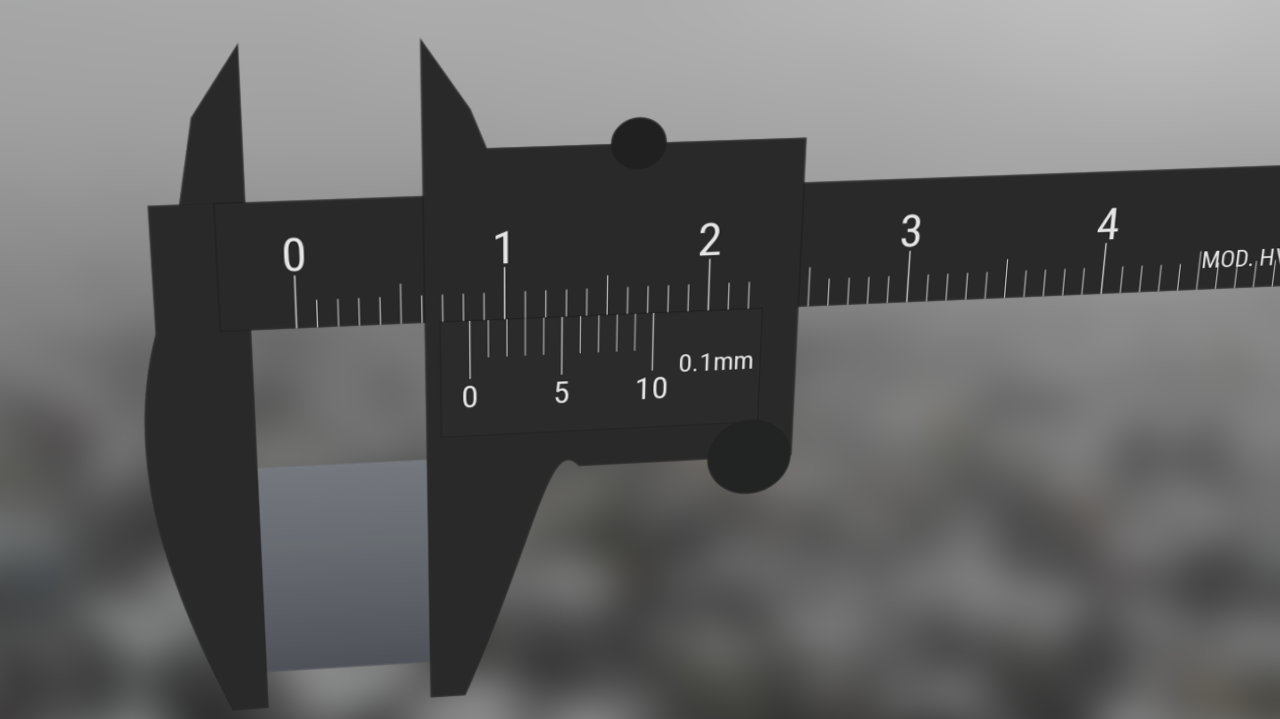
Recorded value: 8.3; mm
